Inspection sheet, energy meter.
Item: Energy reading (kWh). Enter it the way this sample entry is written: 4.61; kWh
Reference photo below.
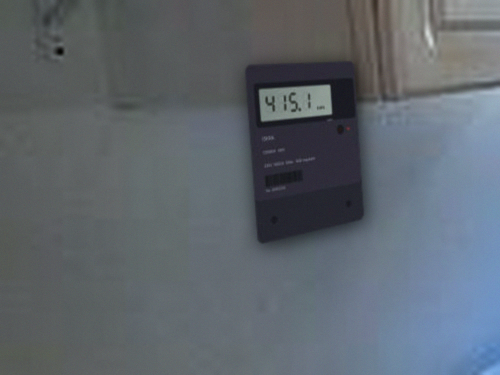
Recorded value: 415.1; kWh
